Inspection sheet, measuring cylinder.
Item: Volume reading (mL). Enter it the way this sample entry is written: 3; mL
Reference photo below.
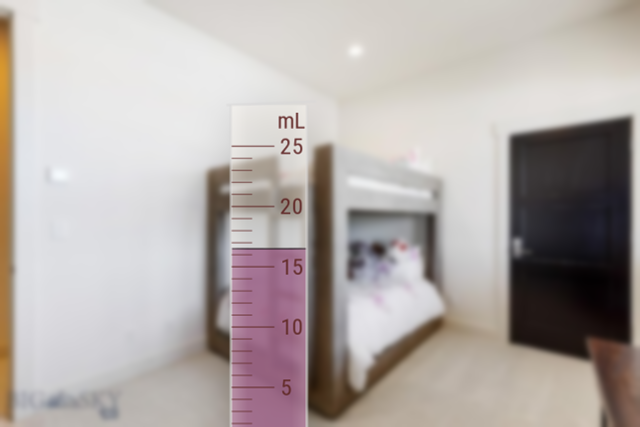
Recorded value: 16.5; mL
